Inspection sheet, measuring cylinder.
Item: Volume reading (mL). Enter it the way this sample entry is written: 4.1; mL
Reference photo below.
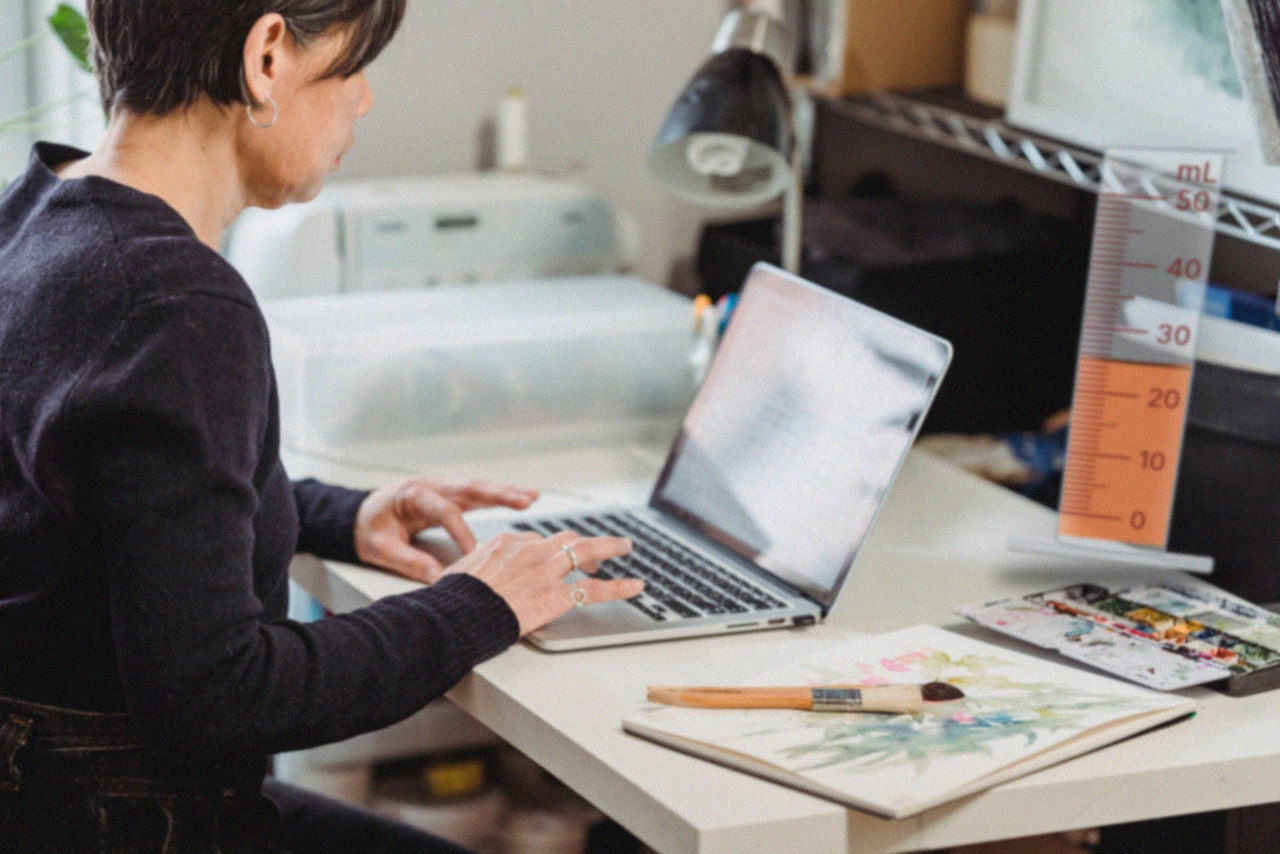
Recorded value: 25; mL
